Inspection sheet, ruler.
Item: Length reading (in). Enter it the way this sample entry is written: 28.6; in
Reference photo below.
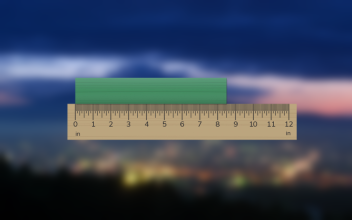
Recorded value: 8.5; in
